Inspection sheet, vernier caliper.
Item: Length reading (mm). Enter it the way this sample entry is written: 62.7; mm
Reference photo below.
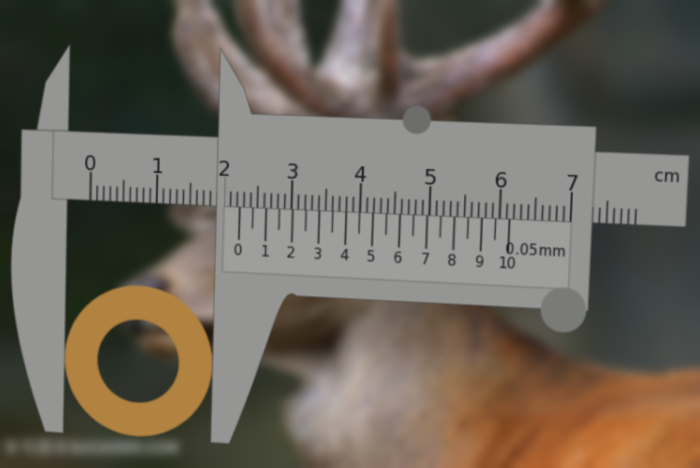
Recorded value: 22.4; mm
